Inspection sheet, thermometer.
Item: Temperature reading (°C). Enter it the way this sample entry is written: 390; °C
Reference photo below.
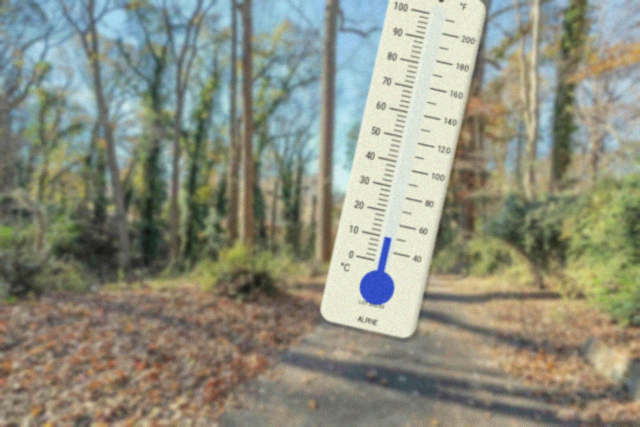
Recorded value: 10; °C
